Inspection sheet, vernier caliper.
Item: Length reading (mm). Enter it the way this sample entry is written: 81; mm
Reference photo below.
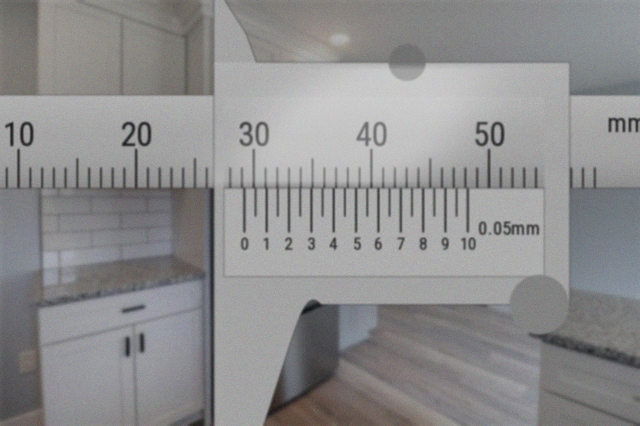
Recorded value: 29.2; mm
